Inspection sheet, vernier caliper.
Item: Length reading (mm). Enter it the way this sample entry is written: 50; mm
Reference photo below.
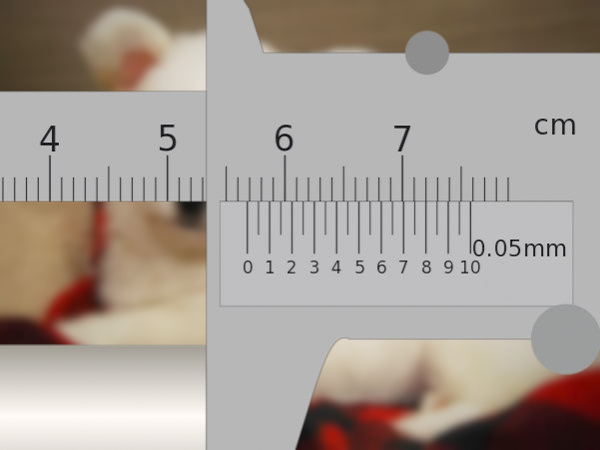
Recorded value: 56.8; mm
